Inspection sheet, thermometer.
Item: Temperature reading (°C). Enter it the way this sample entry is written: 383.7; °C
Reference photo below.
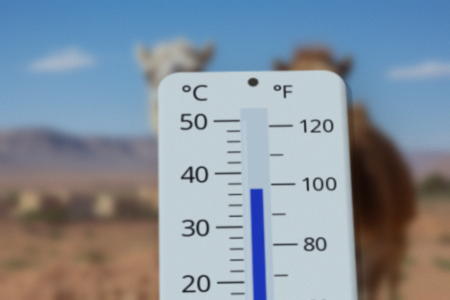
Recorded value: 37; °C
